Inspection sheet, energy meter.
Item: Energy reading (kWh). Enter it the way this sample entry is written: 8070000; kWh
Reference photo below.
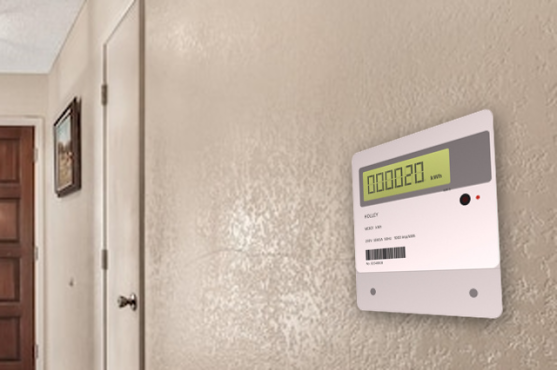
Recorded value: 20; kWh
